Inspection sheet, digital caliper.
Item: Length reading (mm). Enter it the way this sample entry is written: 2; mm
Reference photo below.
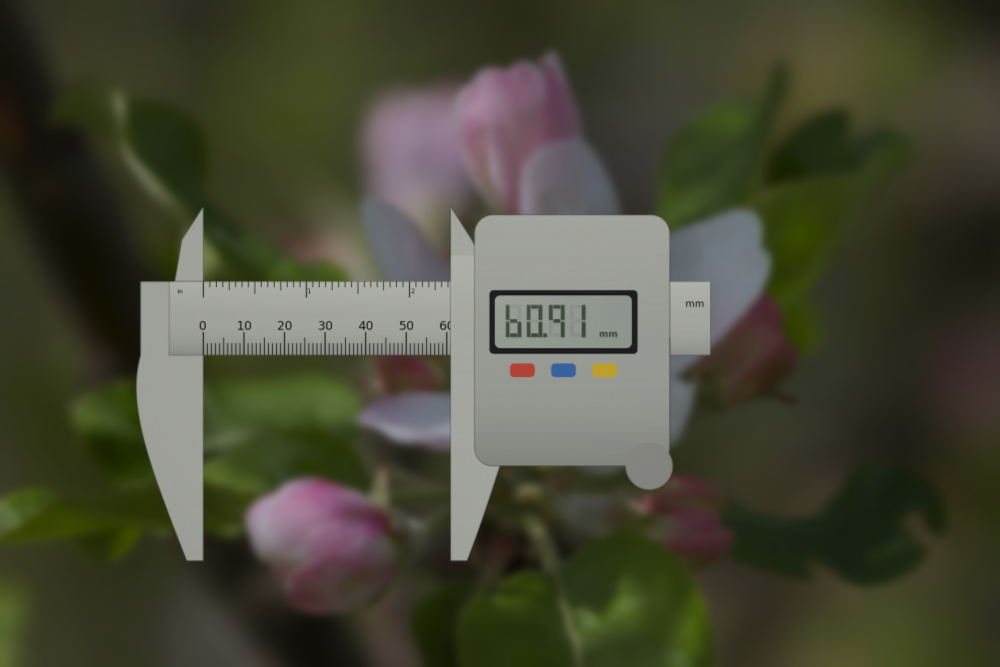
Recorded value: 60.91; mm
